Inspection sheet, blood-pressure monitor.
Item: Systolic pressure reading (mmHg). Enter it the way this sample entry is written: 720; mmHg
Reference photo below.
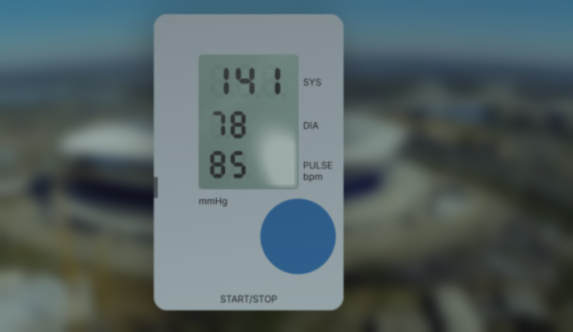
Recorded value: 141; mmHg
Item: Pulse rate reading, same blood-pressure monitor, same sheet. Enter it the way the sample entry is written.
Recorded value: 85; bpm
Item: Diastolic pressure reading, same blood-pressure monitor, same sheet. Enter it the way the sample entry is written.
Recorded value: 78; mmHg
